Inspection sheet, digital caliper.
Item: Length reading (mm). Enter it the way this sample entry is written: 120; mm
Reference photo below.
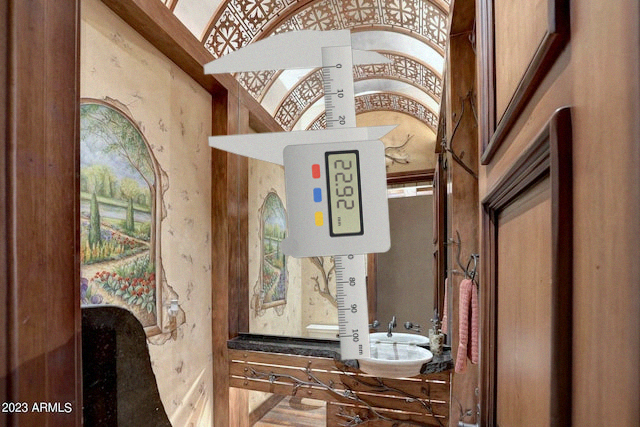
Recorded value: 22.92; mm
